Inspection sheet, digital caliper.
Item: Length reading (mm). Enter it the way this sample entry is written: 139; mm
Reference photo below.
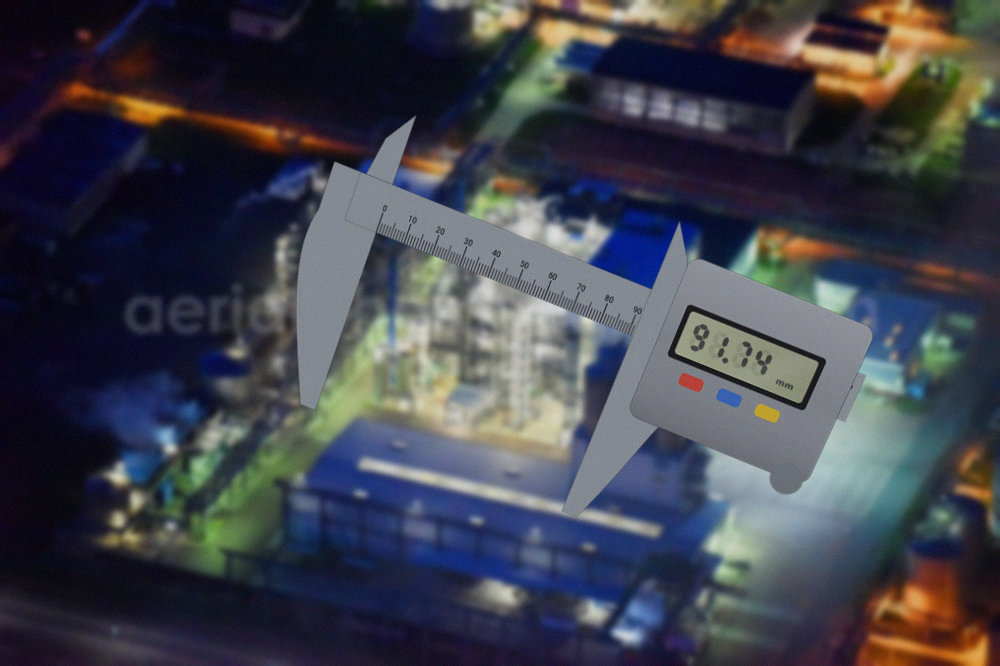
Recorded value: 91.74; mm
